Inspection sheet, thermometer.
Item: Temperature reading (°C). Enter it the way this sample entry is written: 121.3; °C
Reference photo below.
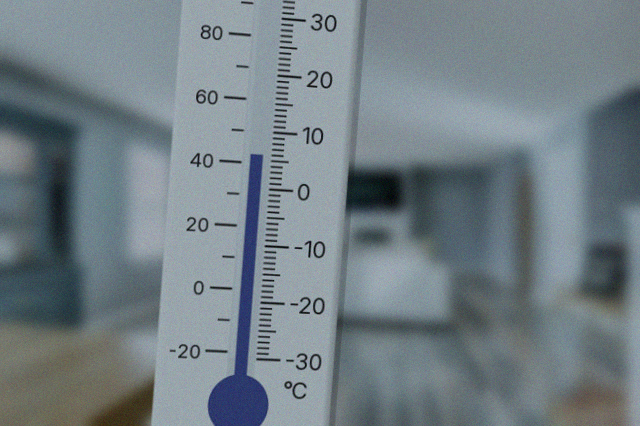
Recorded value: 6; °C
